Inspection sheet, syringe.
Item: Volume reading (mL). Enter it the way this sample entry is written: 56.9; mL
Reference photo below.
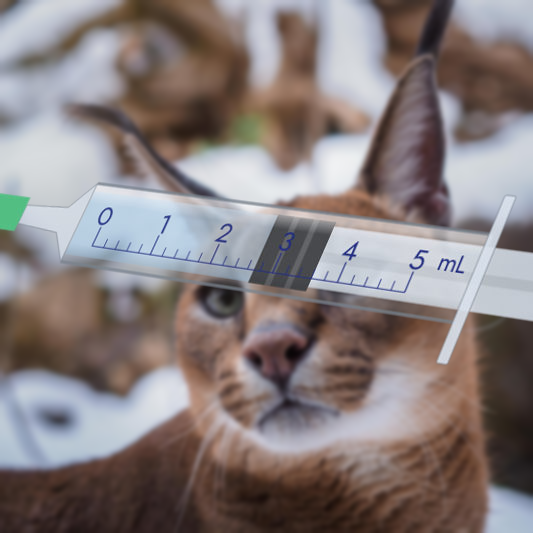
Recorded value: 2.7; mL
